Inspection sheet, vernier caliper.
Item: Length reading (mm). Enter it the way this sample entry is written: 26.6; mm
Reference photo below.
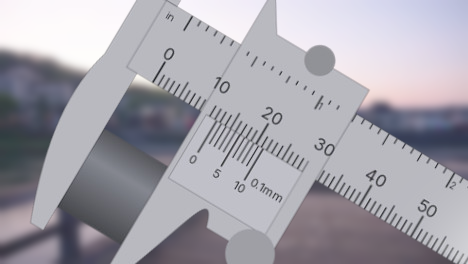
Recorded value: 12.4; mm
